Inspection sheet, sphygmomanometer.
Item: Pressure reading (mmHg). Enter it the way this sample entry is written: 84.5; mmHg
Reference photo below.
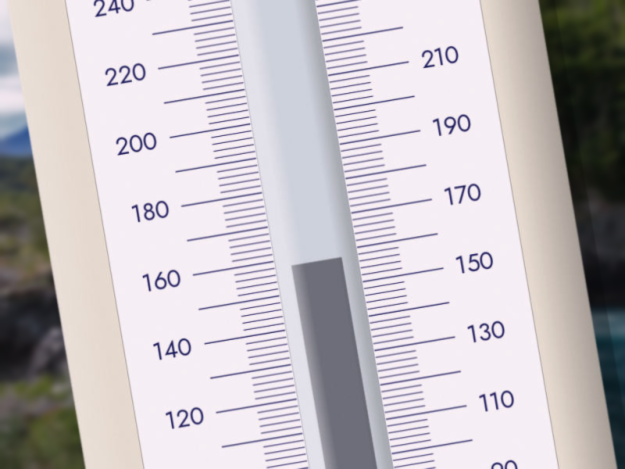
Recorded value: 158; mmHg
